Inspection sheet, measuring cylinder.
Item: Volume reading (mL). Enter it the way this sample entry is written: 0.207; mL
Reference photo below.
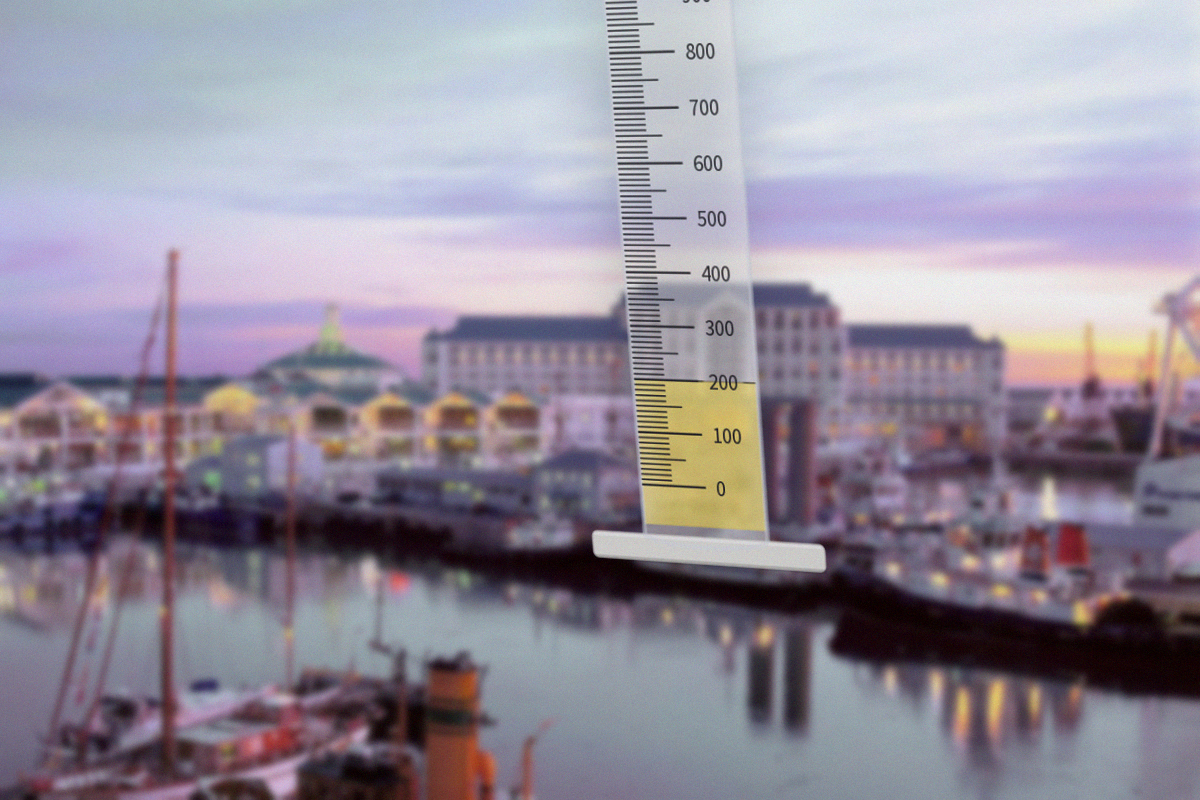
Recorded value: 200; mL
